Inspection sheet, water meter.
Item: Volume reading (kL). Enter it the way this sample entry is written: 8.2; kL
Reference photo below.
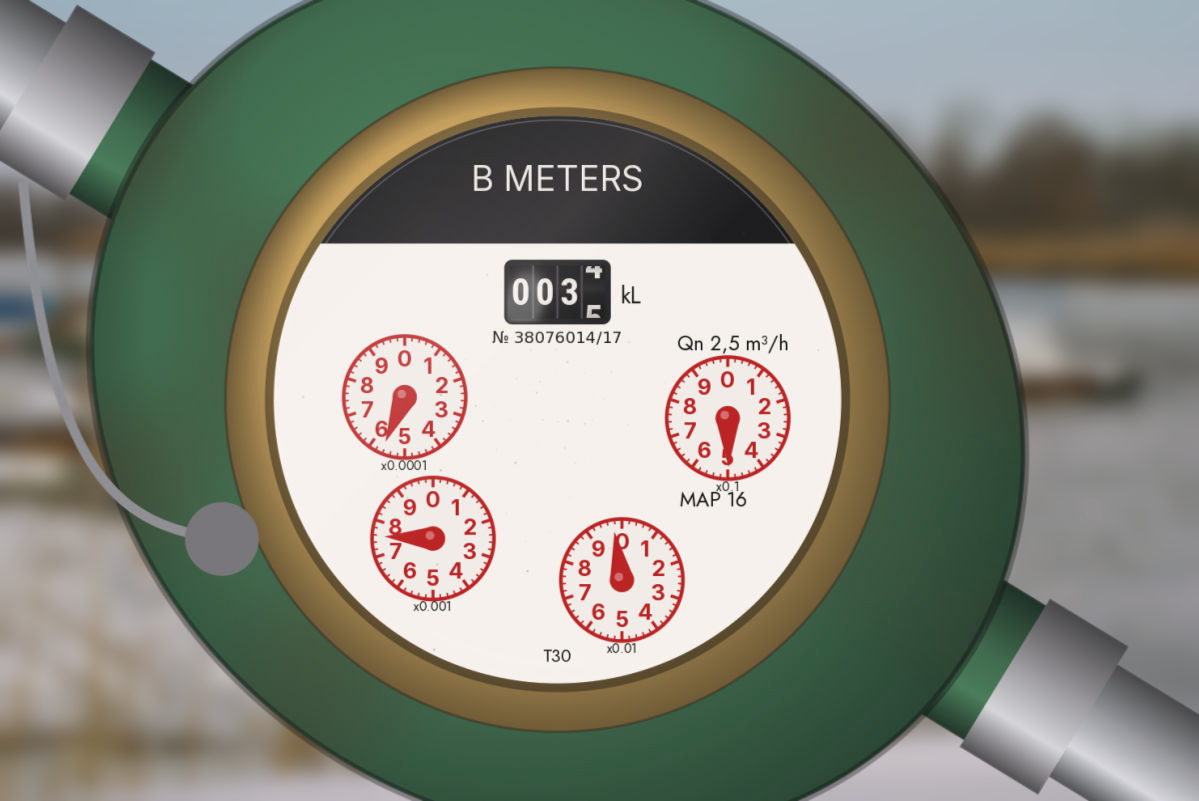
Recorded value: 34.4975; kL
